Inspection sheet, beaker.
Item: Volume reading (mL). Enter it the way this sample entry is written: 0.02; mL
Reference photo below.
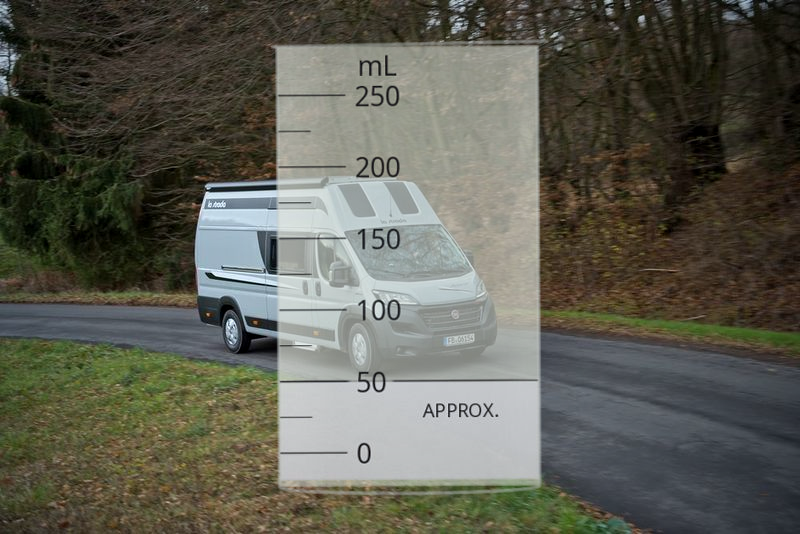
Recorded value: 50; mL
